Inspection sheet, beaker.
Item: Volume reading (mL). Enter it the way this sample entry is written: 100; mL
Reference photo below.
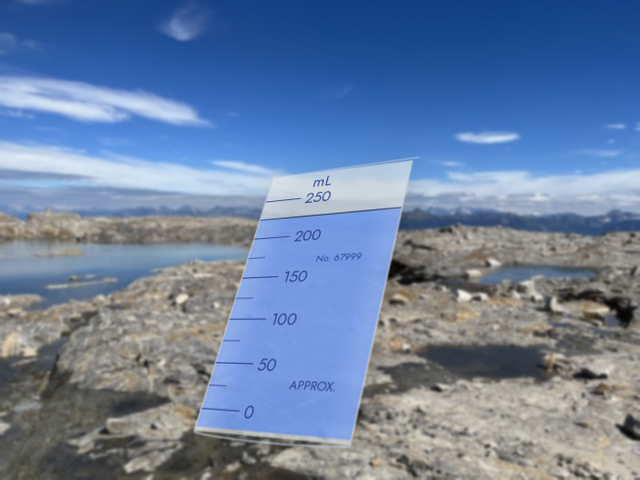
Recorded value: 225; mL
